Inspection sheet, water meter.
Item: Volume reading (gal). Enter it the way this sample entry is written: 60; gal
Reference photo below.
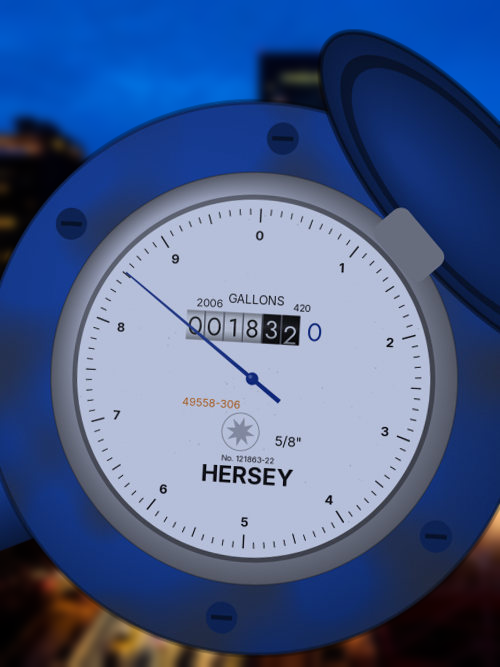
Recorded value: 18318.5; gal
